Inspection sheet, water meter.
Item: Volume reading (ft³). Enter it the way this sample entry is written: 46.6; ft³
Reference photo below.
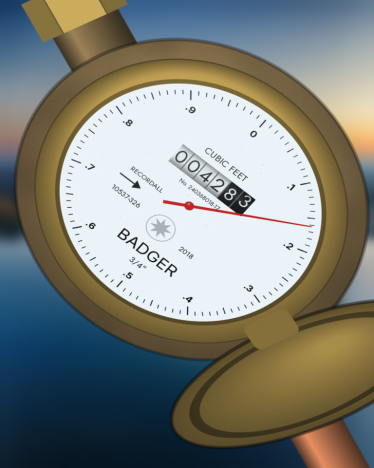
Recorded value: 4283.16; ft³
